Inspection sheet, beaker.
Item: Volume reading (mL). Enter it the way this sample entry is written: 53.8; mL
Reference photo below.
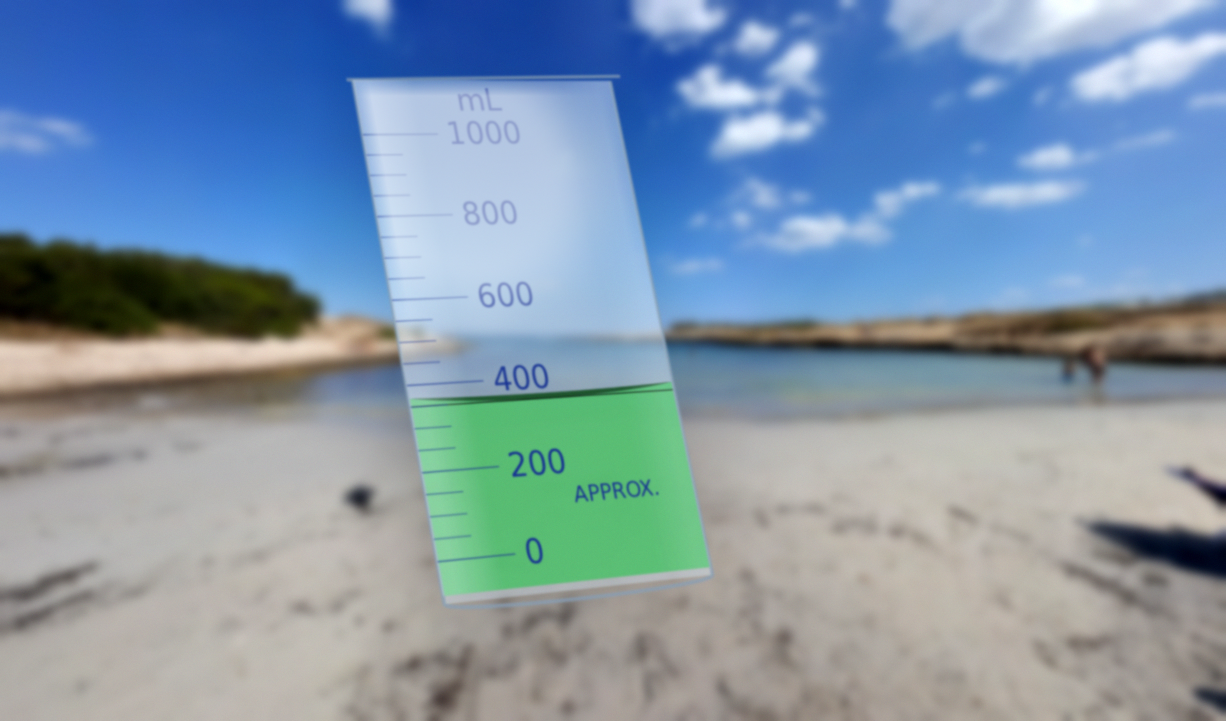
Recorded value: 350; mL
